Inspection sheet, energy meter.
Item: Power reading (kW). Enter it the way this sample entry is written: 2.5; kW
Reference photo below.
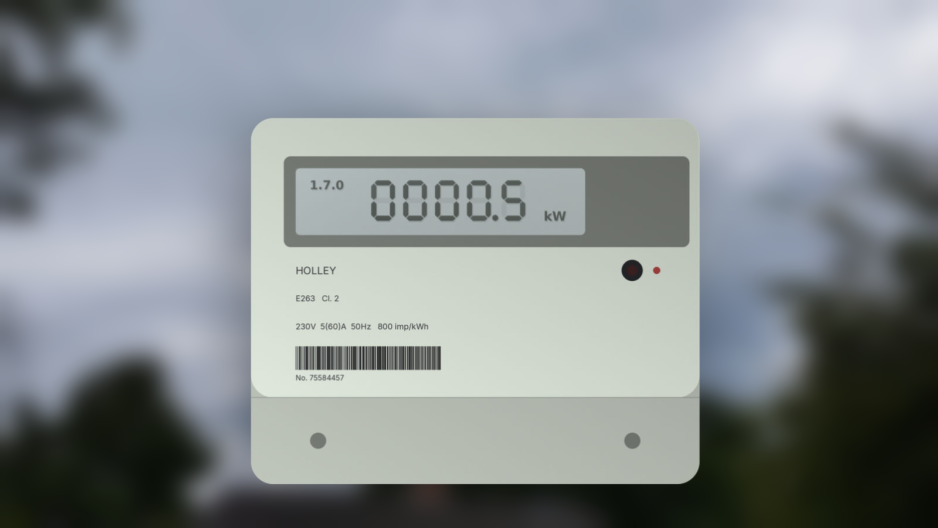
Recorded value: 0.5; kW
